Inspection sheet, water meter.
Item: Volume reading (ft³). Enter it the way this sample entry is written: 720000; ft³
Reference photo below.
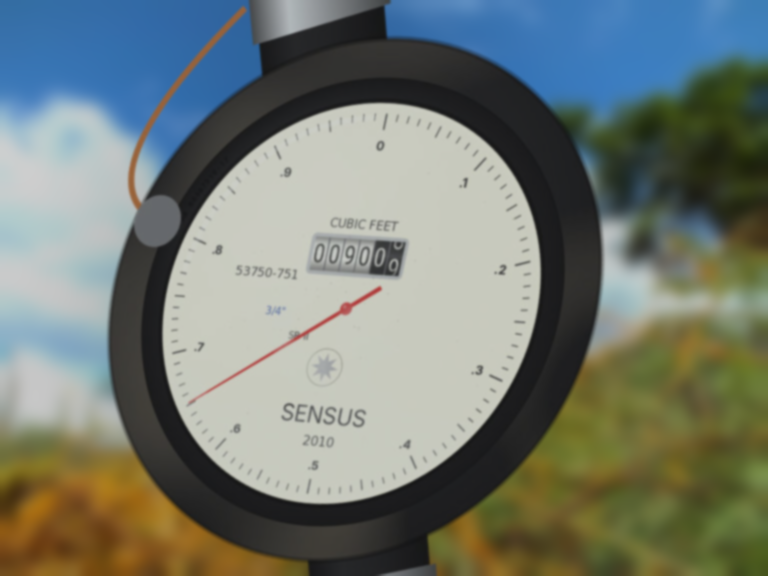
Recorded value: 9008.65; ft³
